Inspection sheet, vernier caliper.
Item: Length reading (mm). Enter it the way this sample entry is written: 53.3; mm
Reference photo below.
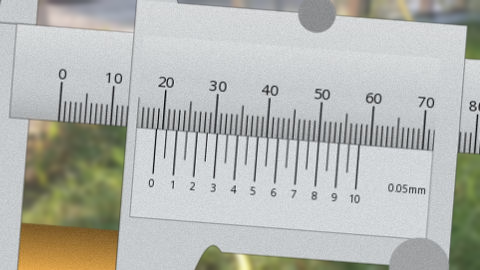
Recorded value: 18.8; mm
